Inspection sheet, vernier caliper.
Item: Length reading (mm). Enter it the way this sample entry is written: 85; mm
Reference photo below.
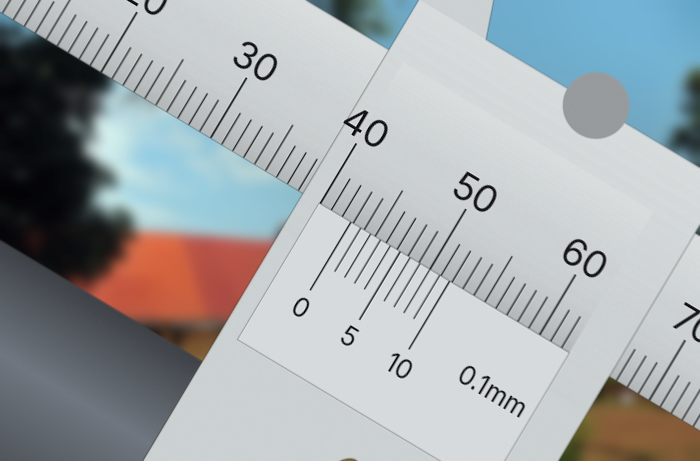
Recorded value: 42.8; mm
